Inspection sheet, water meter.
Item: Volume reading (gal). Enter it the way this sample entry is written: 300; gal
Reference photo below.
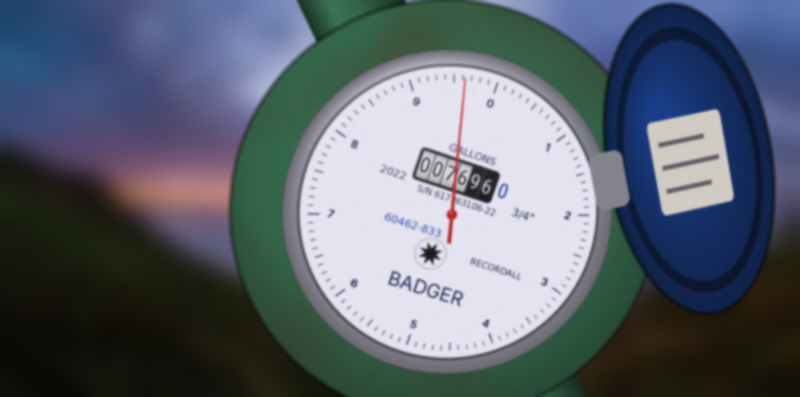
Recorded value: 76959.6; gal
